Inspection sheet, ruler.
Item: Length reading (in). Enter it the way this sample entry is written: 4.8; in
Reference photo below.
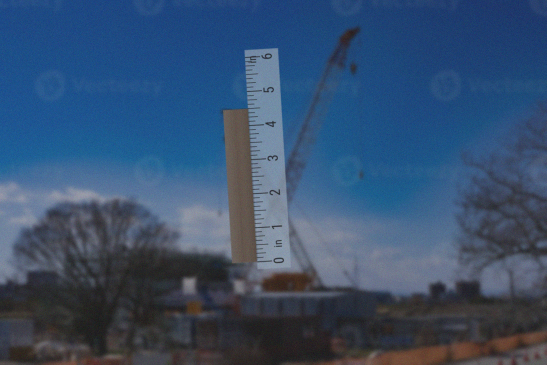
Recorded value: 4.5; in
